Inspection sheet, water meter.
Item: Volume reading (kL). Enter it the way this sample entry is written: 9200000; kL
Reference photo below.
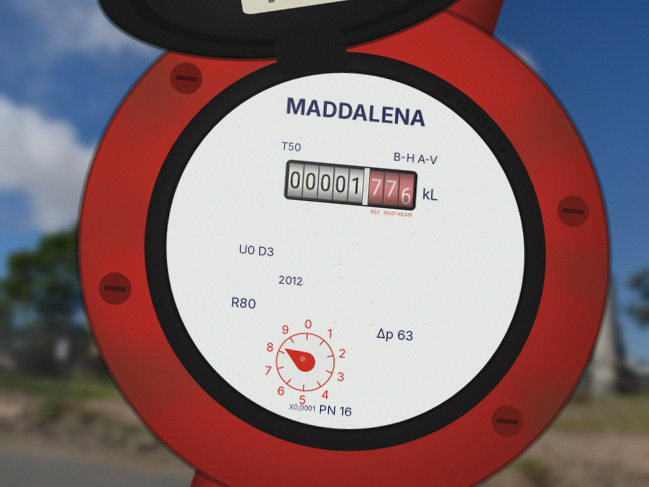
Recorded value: 1.7758; kL
